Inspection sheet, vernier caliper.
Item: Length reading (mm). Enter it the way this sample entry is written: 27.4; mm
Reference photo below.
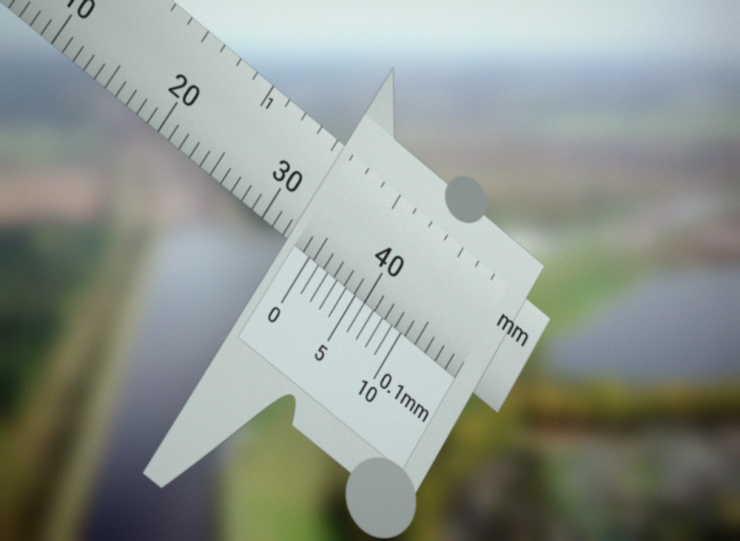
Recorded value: 34.6; mm
